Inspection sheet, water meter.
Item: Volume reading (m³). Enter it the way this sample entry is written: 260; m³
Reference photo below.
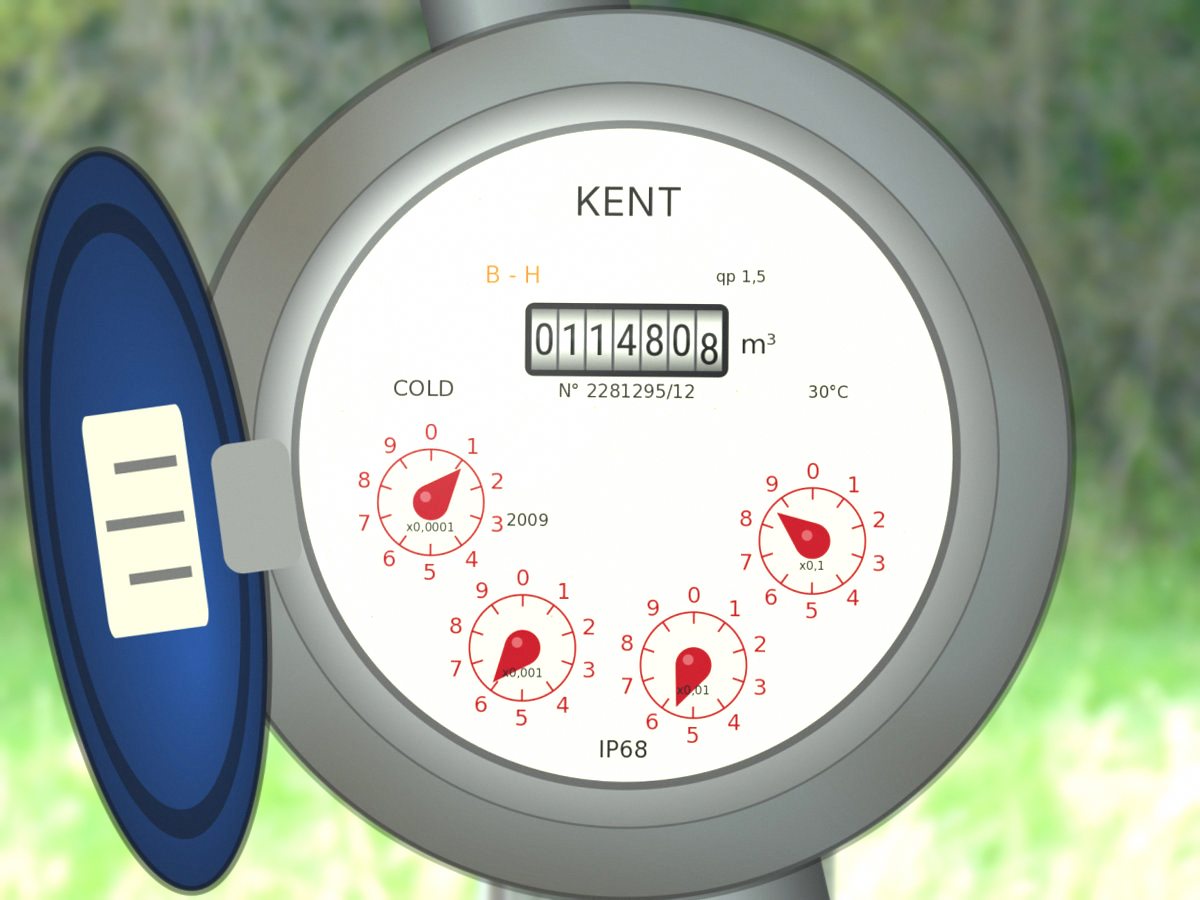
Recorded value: 114807.8561; m³
